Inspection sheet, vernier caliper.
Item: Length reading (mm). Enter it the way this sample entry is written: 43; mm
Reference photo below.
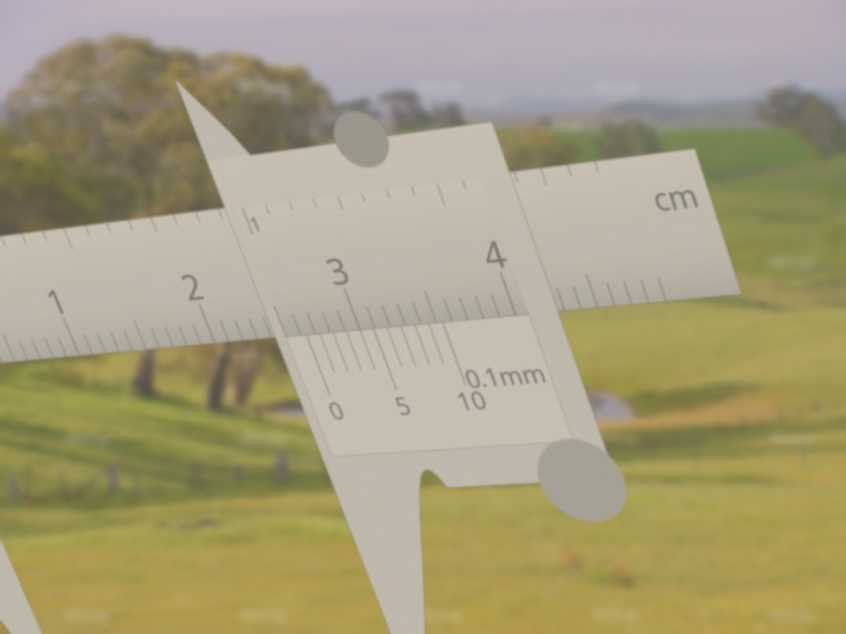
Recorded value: 26.4; mm
